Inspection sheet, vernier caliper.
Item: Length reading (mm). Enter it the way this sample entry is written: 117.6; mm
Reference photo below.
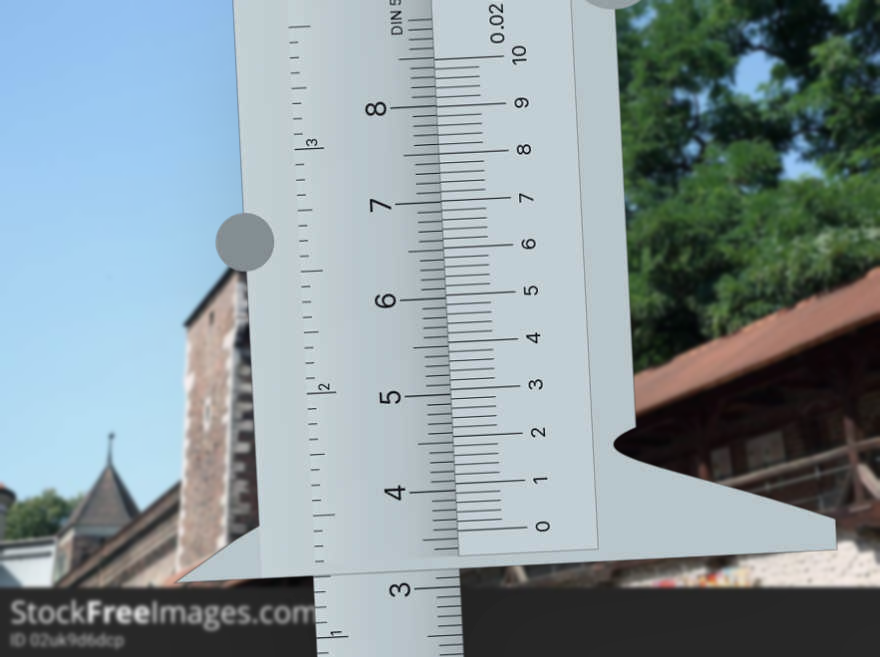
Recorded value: 35.8; mm
